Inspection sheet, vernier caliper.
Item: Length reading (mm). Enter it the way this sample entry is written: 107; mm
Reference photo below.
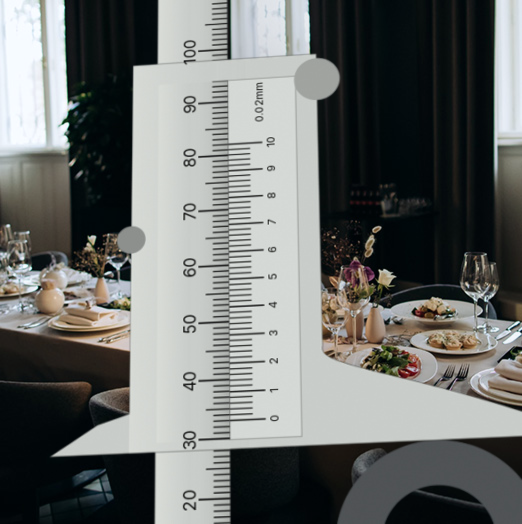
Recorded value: 33.0; mm
